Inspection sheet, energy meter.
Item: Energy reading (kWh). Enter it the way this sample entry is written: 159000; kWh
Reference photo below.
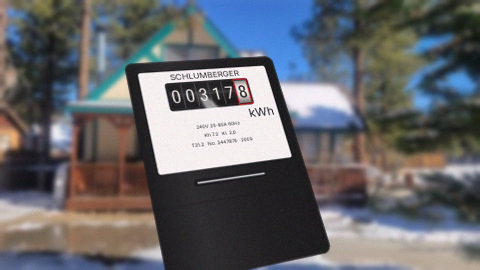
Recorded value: 317.8; kWh
